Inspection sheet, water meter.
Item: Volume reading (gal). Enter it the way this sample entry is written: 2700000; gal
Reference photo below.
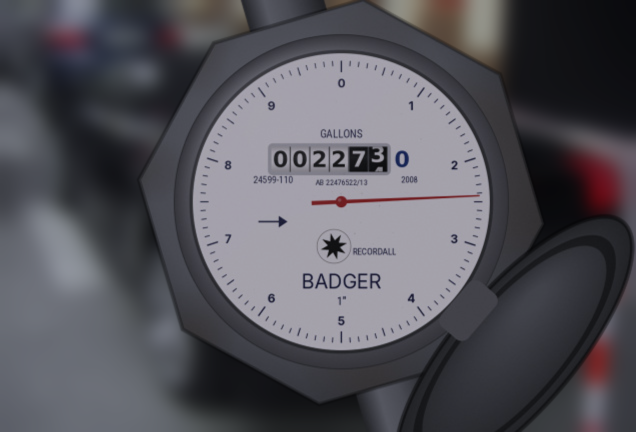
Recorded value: 22732.4; gal
